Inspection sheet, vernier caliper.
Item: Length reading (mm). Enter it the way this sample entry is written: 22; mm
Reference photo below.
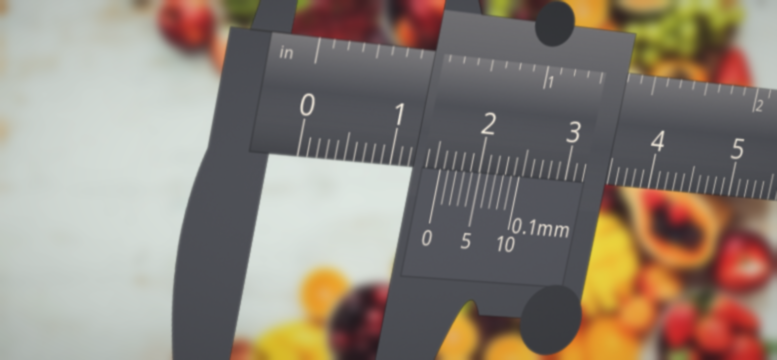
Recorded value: 15.6; mm
